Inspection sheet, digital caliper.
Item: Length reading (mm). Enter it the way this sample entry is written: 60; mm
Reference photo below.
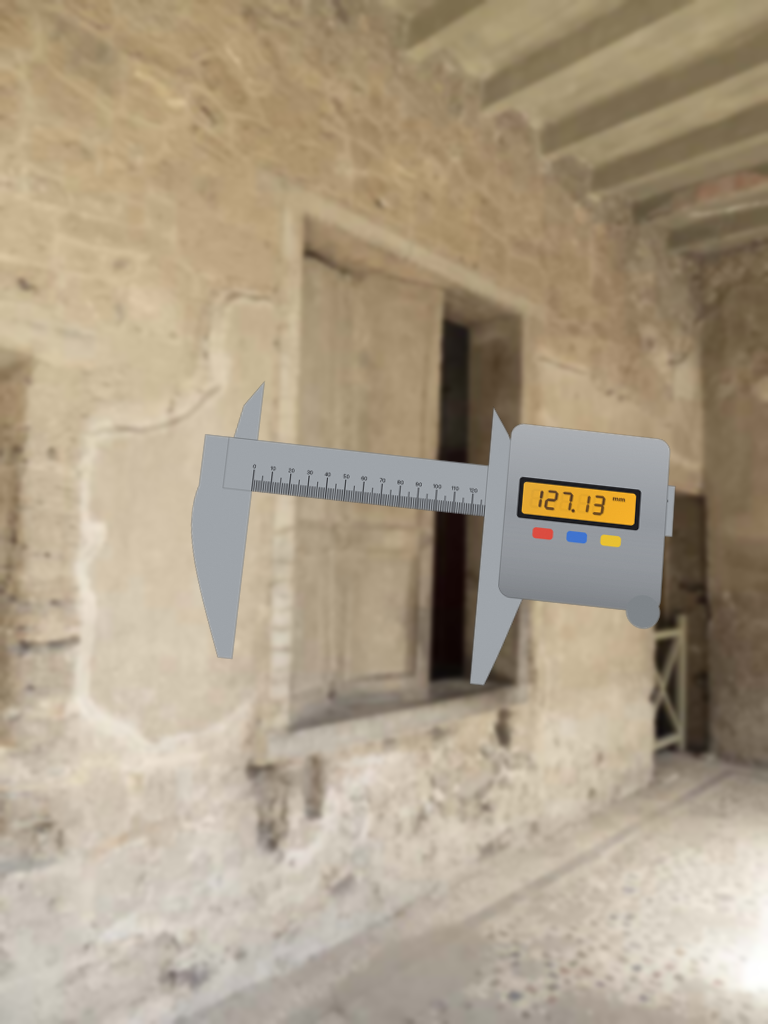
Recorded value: 127.13; mm
